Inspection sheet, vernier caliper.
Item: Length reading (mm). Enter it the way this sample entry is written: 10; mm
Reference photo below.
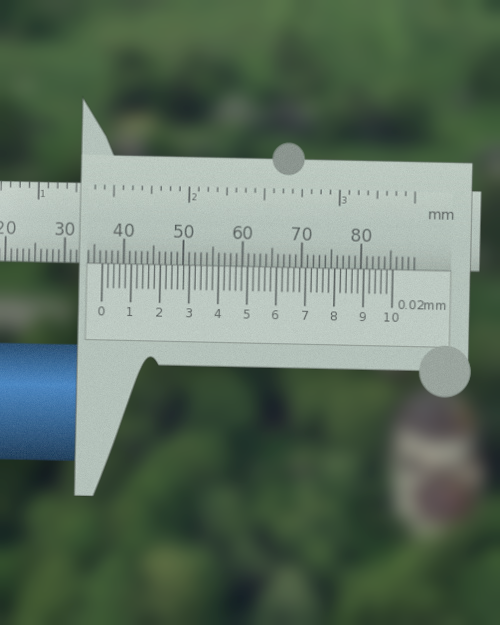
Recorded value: 36.4; mm
